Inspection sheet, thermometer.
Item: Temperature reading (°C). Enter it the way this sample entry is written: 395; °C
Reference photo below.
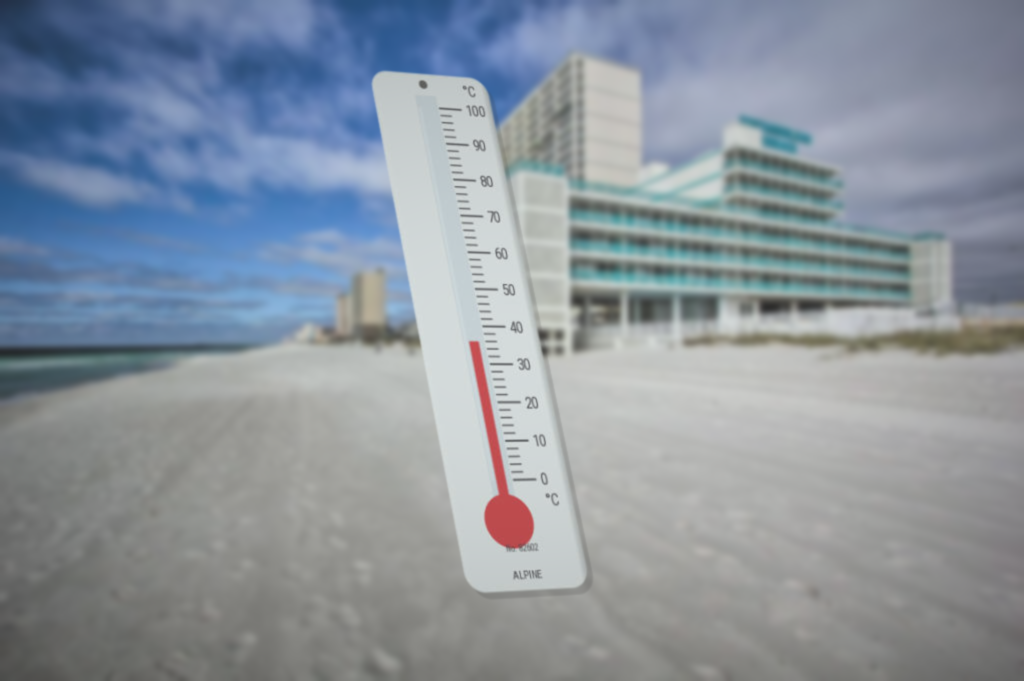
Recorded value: 36; °C
